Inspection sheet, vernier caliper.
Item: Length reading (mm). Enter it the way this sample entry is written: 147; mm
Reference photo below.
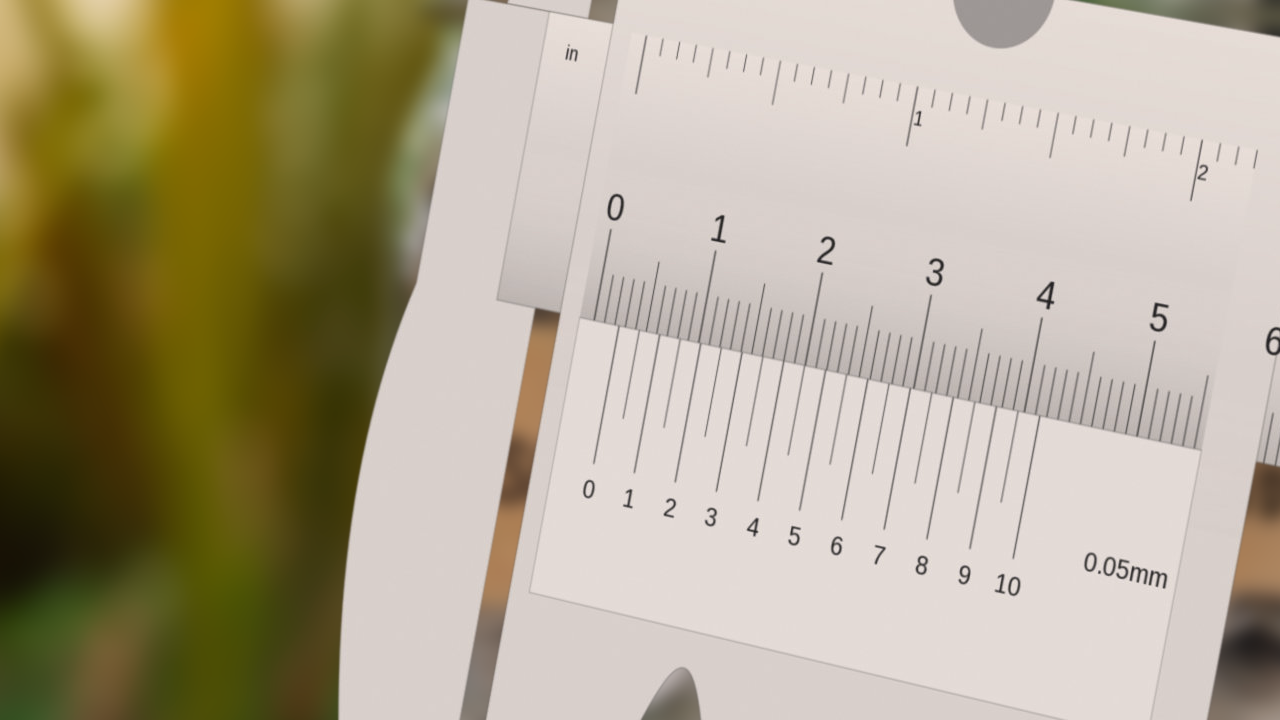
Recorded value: 2.4; mm
